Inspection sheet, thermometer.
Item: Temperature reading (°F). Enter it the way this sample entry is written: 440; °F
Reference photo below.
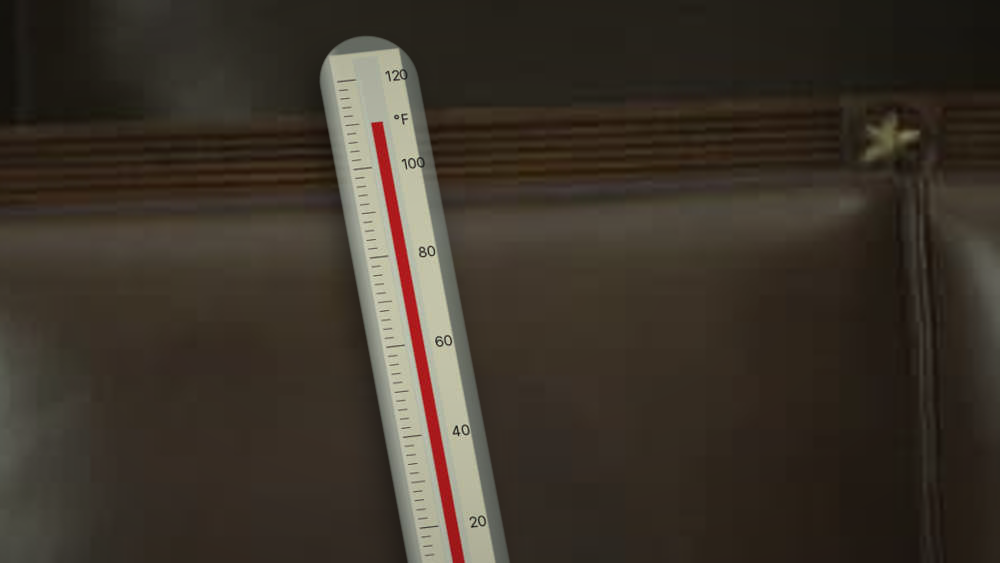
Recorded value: 110; °F
